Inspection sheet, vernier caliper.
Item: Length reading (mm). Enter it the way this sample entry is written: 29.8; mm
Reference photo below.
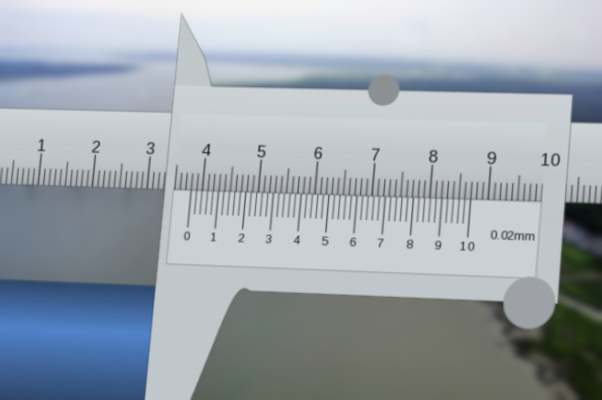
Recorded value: 38.0; mm
